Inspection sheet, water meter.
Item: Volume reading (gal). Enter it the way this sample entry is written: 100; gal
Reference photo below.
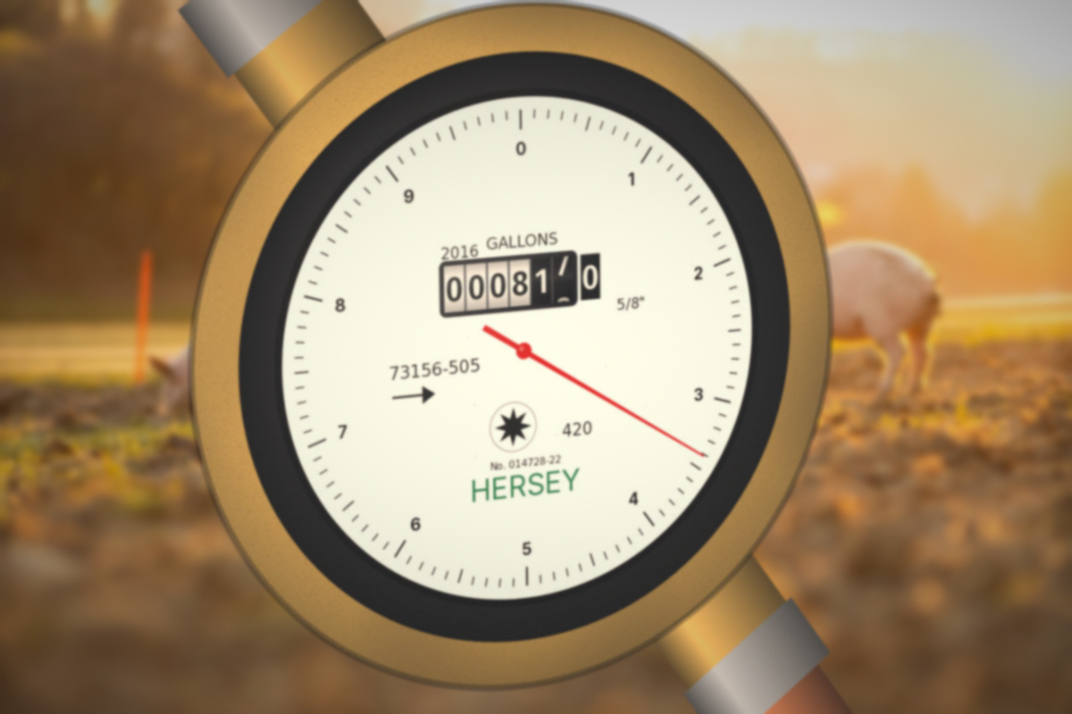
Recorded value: 8173.4; gal
